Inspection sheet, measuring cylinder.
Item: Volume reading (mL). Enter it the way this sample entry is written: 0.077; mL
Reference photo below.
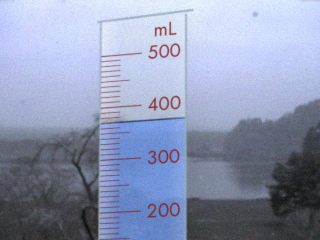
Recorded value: 370; mL
